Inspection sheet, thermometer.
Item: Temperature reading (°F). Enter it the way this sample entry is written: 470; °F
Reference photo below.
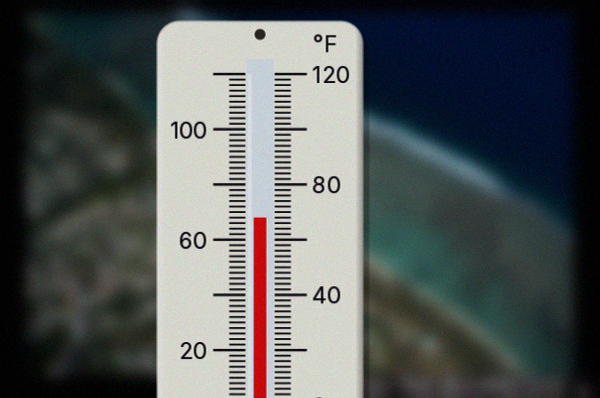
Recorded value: 68; °F
